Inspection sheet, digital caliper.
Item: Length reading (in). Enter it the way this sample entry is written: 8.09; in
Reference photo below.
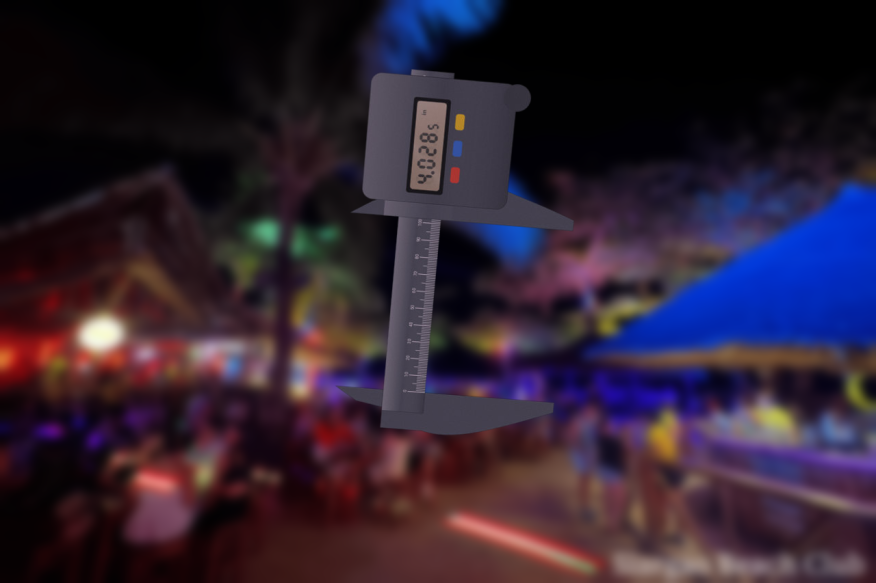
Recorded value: 4.0285; in
